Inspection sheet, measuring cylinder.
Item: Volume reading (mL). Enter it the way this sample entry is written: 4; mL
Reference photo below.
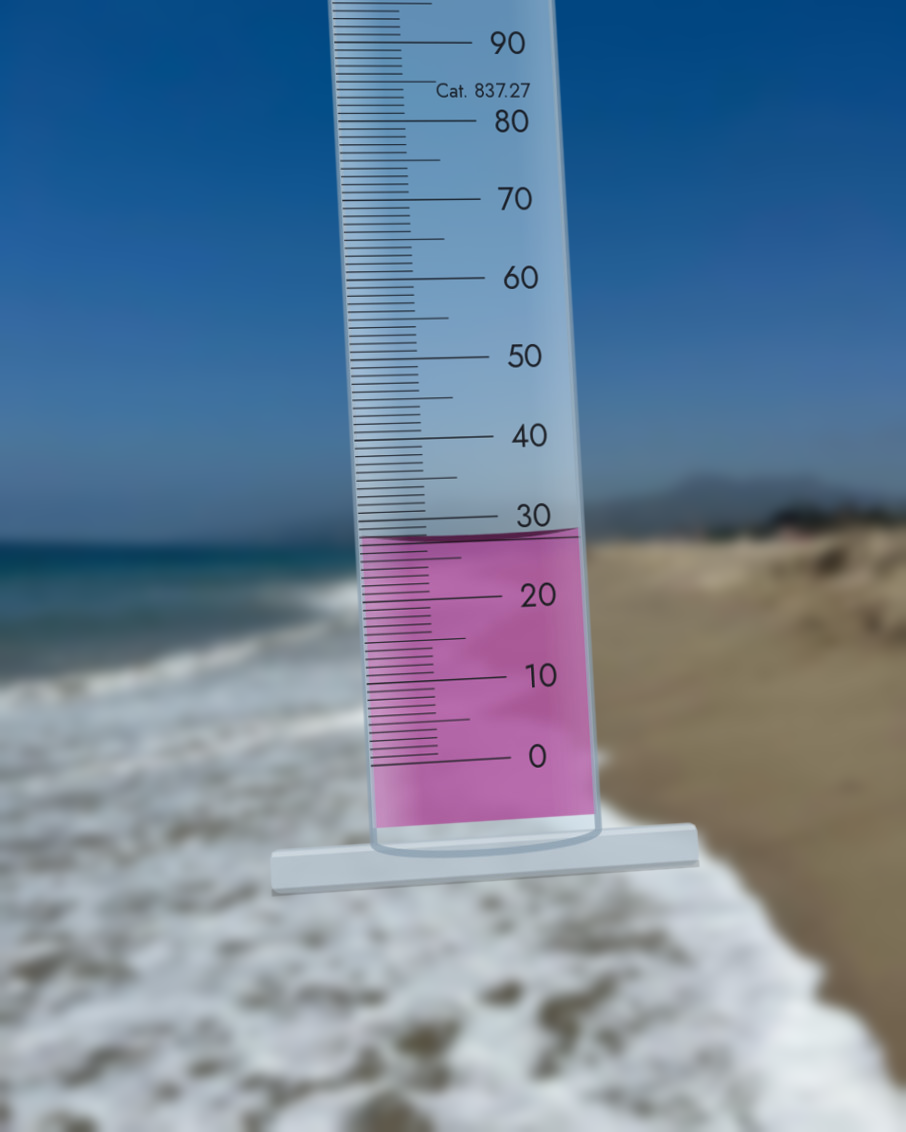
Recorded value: 27; mL
